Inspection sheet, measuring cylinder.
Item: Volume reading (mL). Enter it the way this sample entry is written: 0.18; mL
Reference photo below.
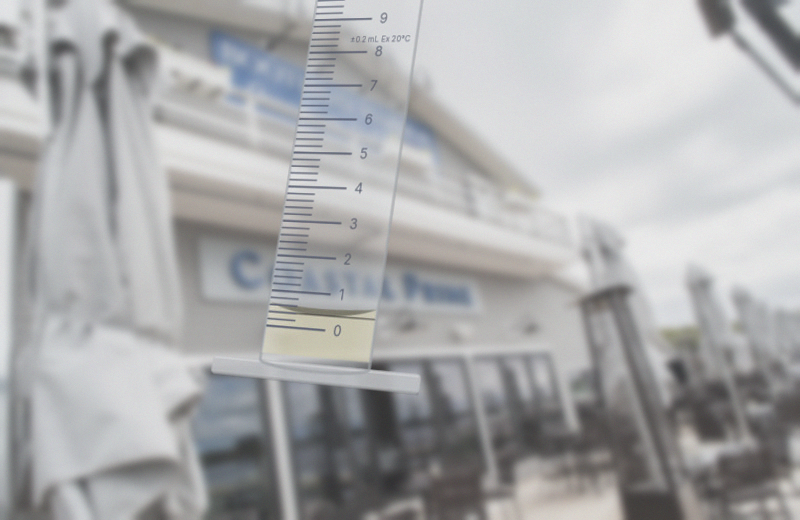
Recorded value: 0.4; mL
